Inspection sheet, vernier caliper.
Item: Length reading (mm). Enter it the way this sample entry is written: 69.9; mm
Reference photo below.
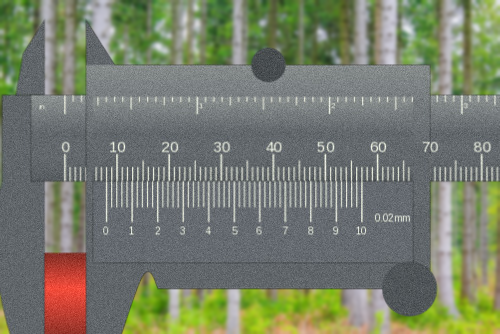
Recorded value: 8.0; mm
